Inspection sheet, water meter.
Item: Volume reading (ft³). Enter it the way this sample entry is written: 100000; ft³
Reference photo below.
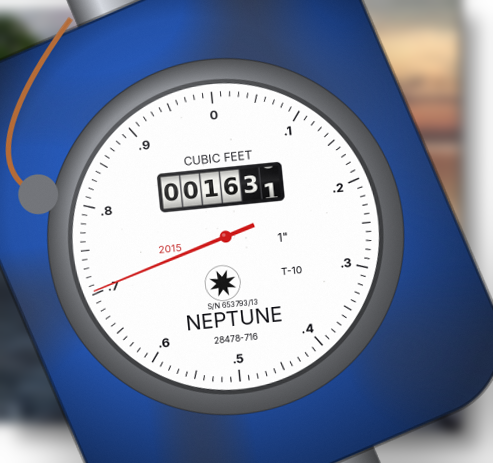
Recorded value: 1630.70; ft³
